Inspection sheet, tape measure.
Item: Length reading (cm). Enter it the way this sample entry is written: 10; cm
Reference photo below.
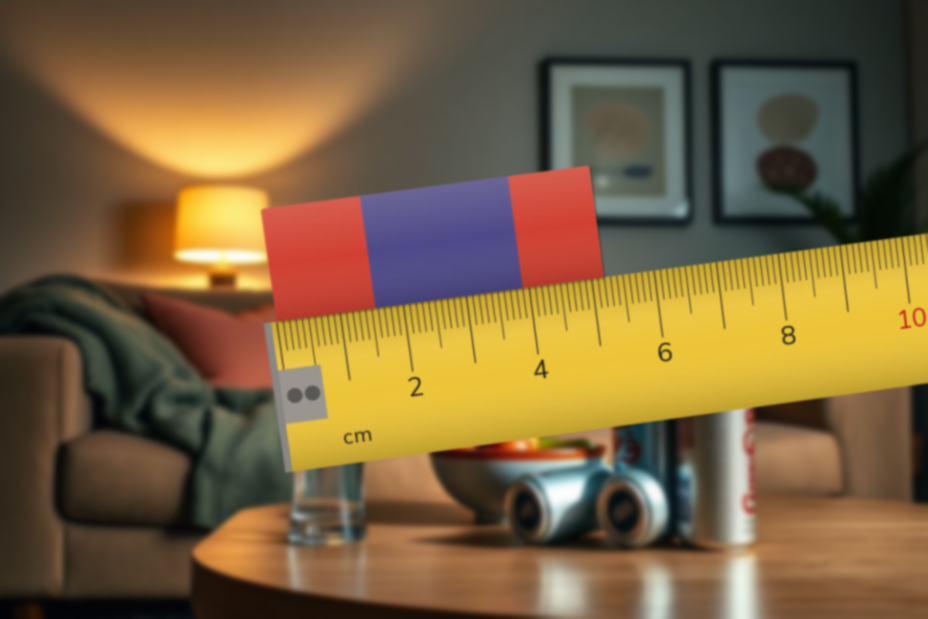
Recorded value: 5.2; cm
